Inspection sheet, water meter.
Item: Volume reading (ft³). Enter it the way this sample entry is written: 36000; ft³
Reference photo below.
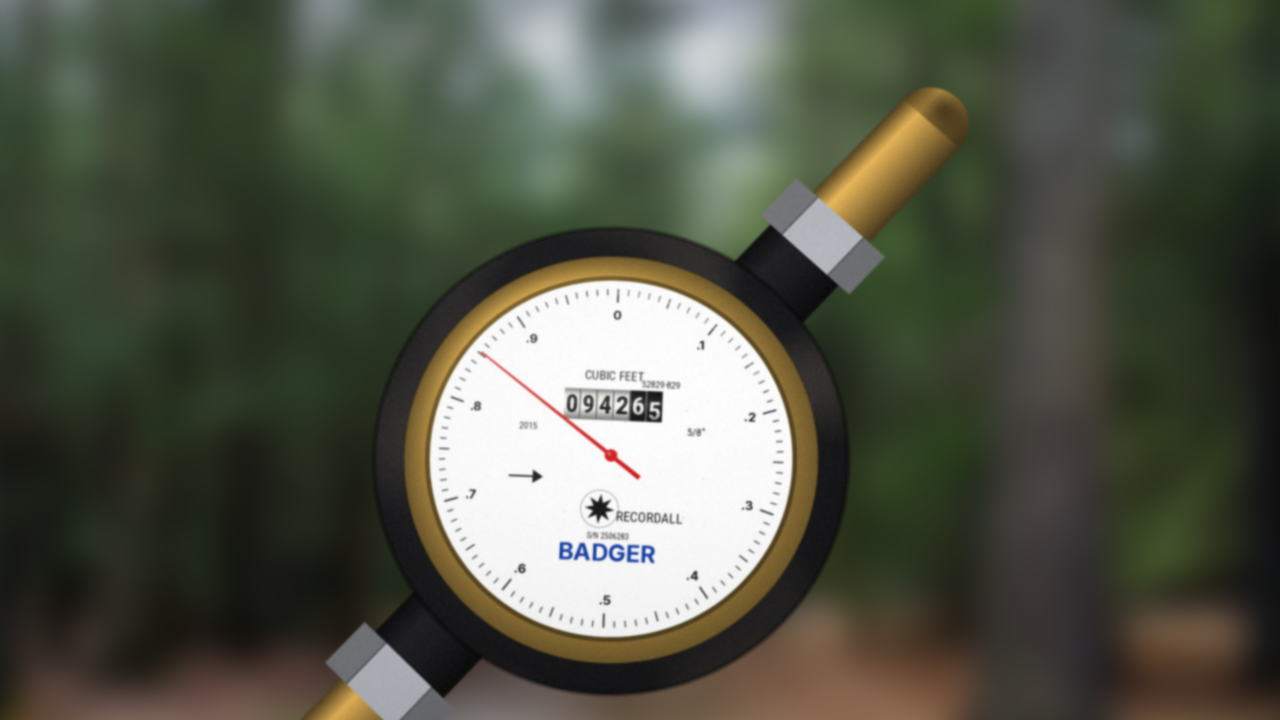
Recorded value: 94264.85; ft³
